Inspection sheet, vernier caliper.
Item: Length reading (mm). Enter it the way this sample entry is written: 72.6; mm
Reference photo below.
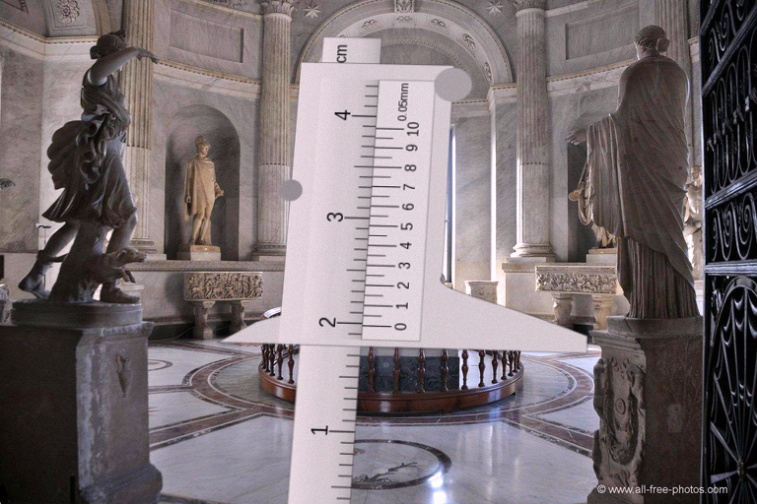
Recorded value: 19.8; mm
